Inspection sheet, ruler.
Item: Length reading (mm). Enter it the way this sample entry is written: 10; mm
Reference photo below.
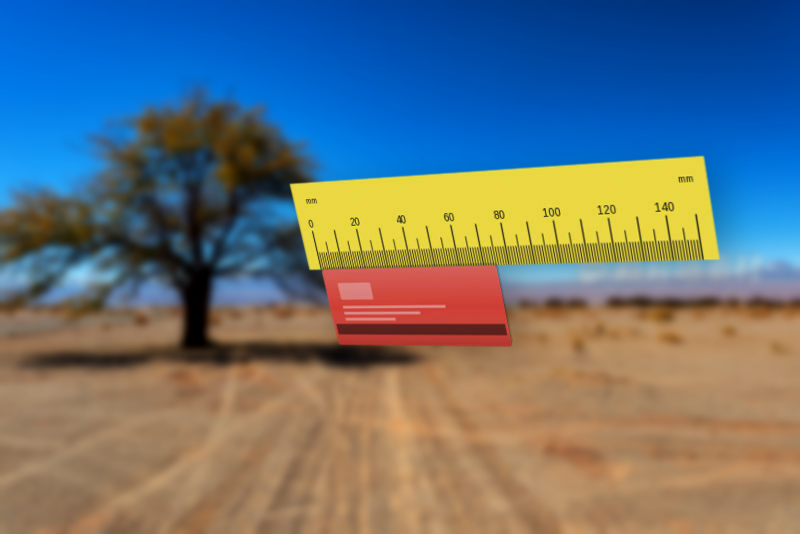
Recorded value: 75; mm
